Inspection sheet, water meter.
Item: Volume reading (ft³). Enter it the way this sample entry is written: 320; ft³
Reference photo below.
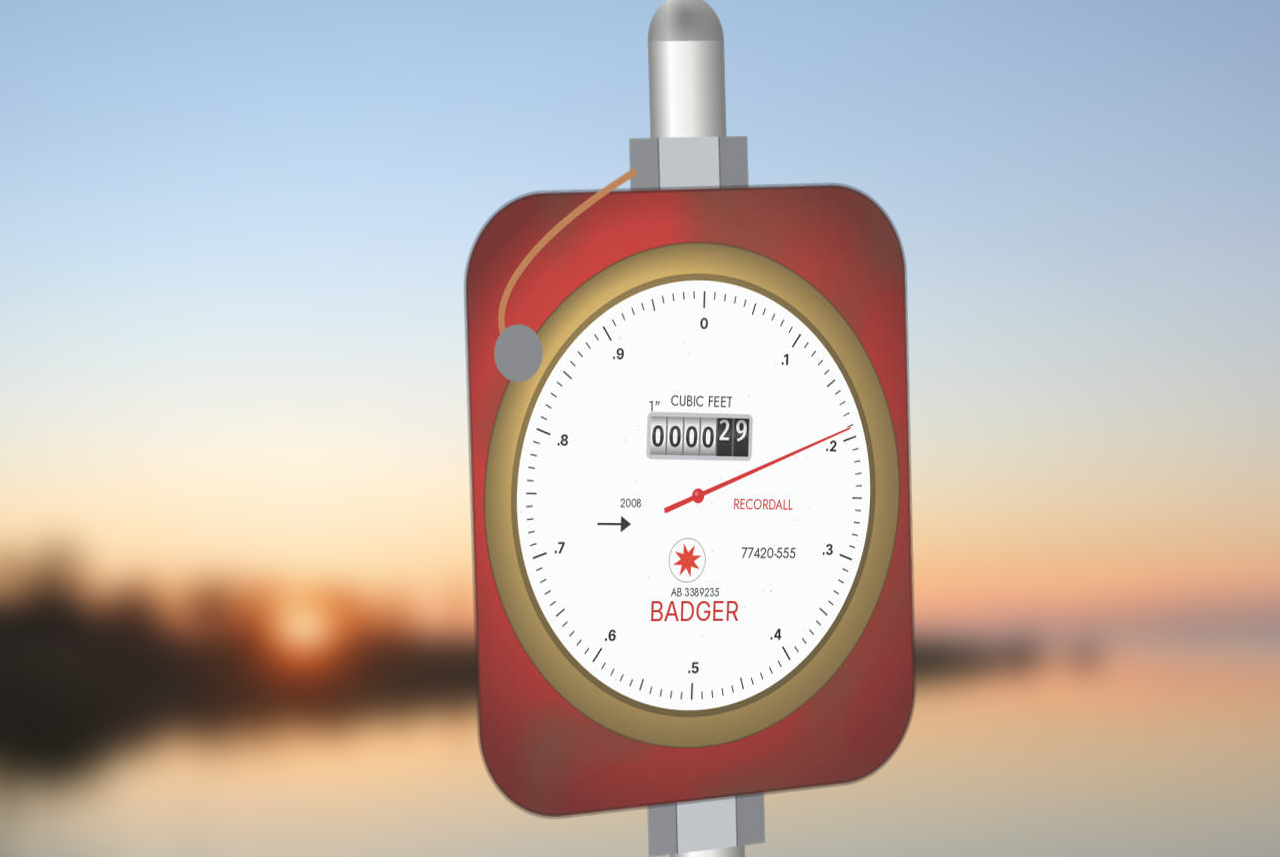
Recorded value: 29.19; ft³
